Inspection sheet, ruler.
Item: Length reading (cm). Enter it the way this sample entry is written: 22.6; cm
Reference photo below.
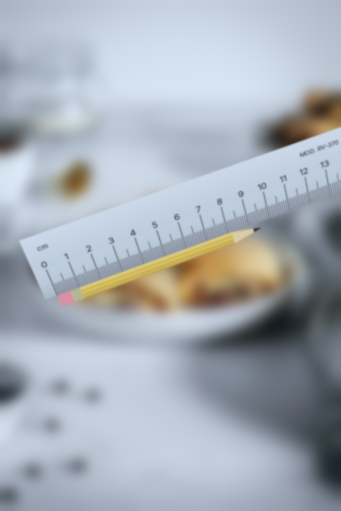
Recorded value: 9.5; cm
